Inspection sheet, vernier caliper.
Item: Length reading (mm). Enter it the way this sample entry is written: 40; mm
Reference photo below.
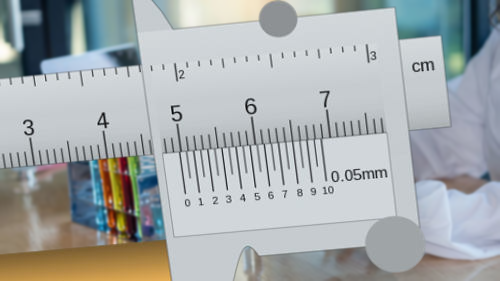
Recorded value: 49.8; mm
